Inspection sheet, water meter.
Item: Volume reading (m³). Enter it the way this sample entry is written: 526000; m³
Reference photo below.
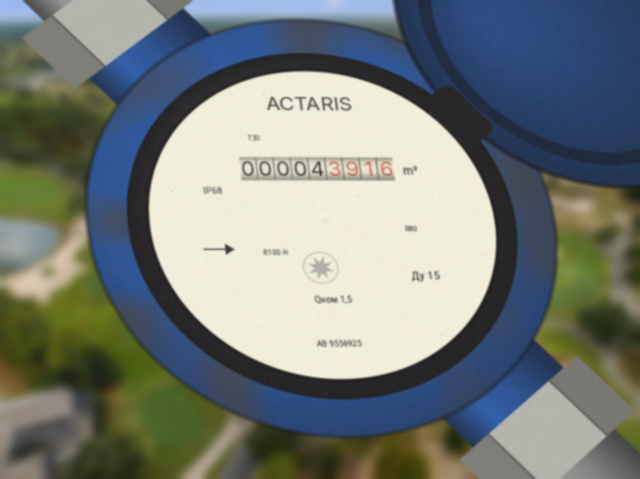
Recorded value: 4.3916; m³
